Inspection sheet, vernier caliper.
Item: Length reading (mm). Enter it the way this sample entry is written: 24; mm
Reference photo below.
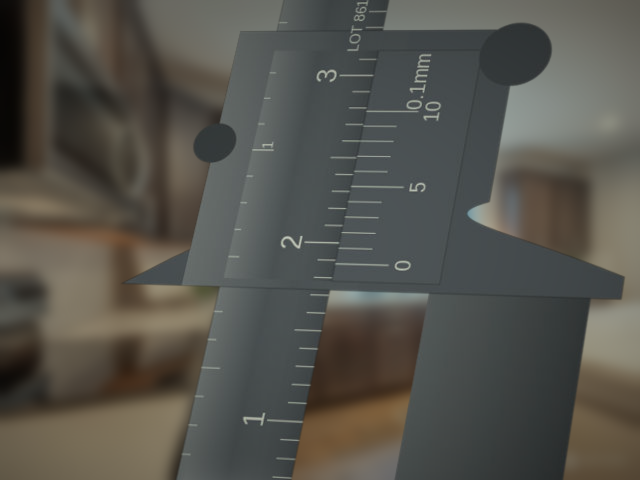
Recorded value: 18.8; mm
